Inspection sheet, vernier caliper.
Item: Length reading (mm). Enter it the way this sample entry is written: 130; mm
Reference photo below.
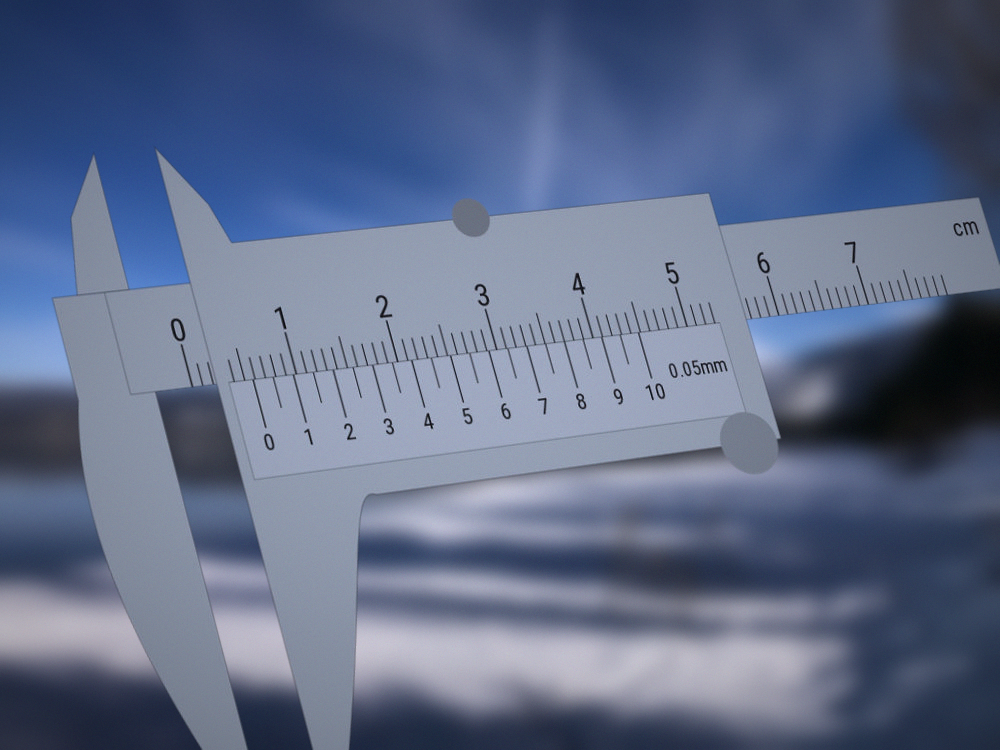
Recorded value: 5.8; mm
